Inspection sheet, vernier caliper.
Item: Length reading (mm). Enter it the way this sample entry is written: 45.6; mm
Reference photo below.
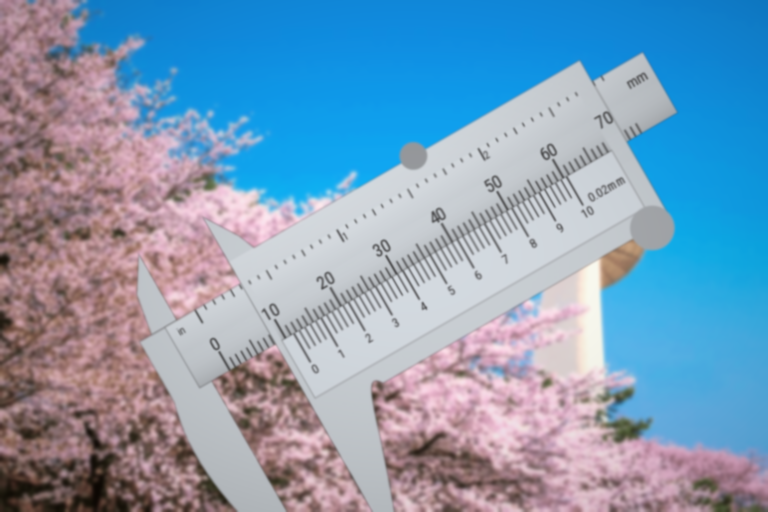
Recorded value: 11.5; mm
